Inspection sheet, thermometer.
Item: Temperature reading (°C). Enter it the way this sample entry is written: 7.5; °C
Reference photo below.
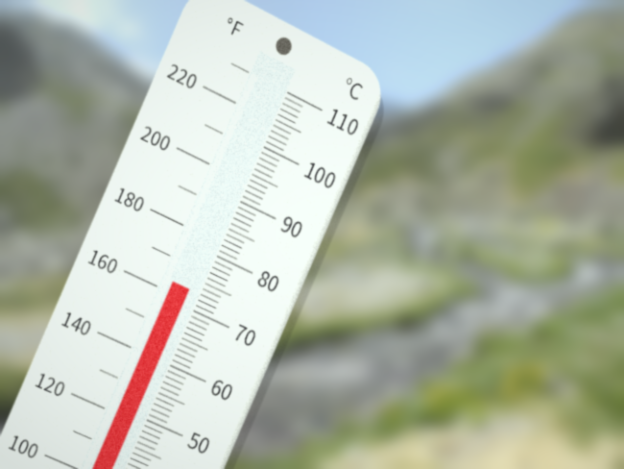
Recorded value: 73; °C
